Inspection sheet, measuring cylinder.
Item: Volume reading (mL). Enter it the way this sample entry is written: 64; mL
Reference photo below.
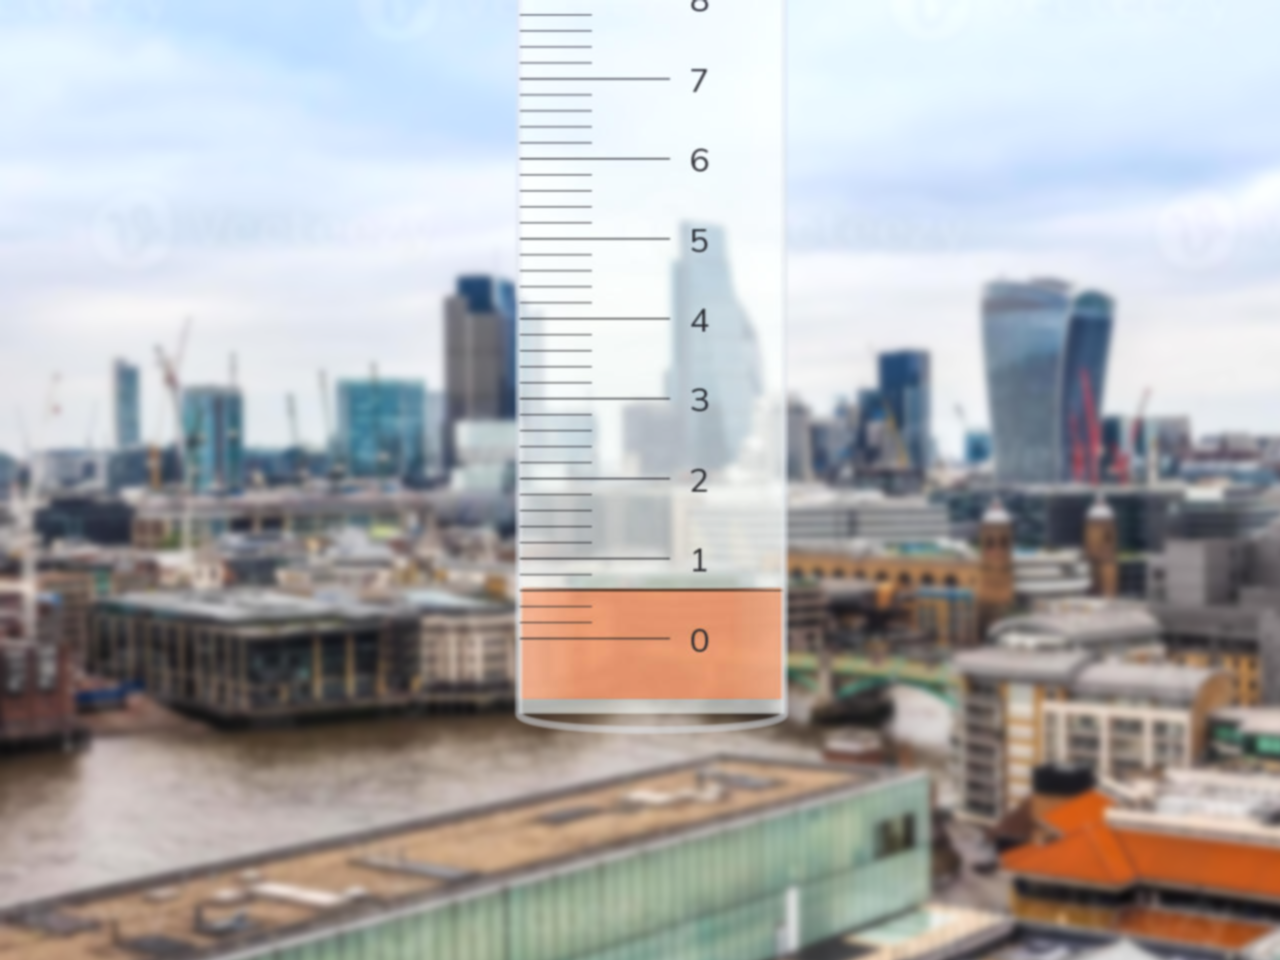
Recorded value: 0.6; mL
